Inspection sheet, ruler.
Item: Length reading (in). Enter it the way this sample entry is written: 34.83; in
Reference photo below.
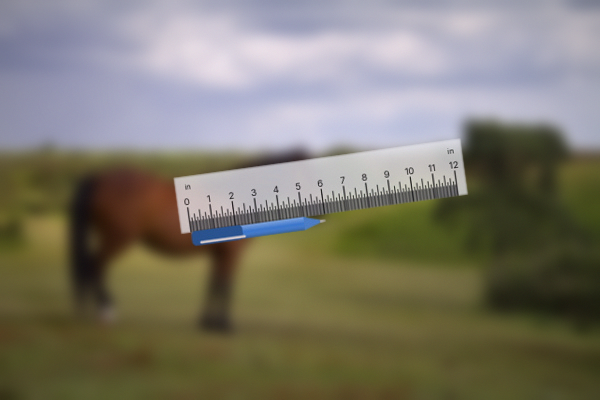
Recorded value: 6; in
